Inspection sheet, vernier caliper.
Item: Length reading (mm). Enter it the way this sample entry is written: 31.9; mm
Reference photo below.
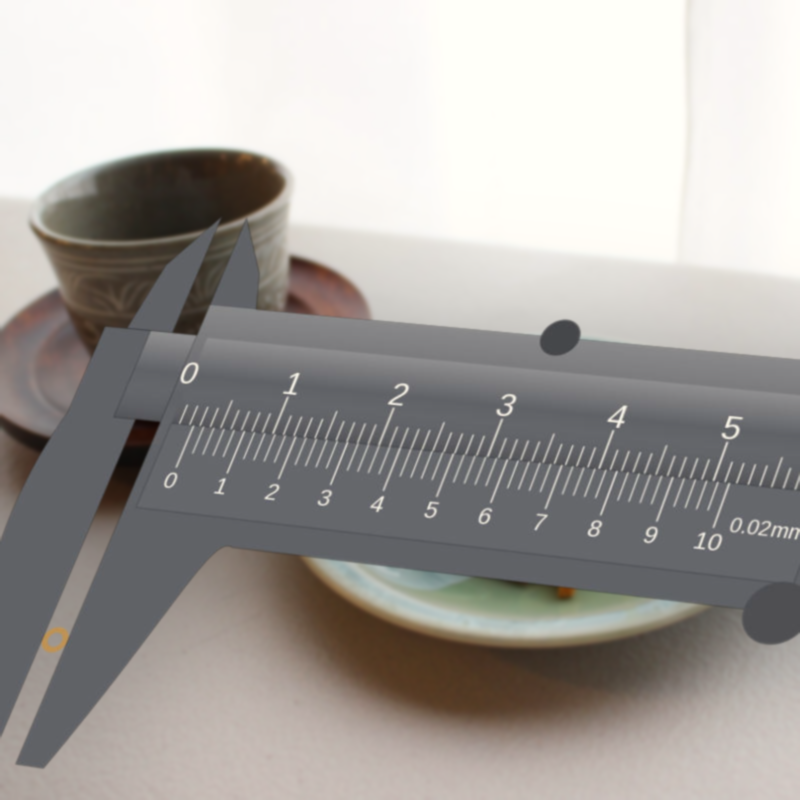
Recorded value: 2.4; mm
